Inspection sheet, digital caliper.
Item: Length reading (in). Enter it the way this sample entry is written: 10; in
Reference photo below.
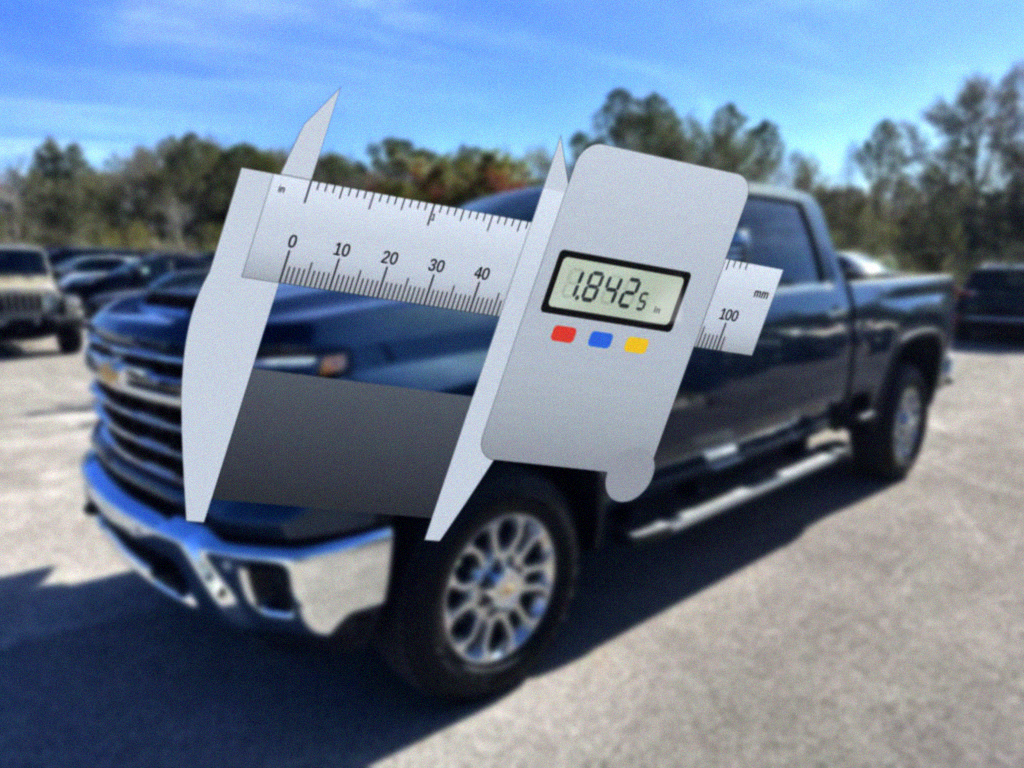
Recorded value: 1.8425; in
